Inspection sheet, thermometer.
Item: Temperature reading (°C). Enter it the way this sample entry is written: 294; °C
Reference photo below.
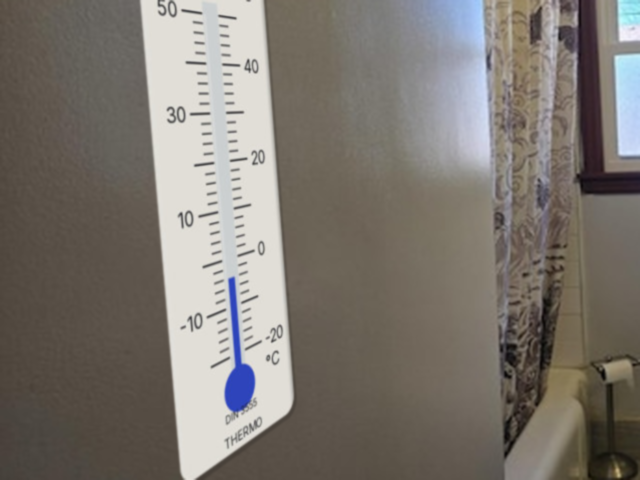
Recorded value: -4; °C
